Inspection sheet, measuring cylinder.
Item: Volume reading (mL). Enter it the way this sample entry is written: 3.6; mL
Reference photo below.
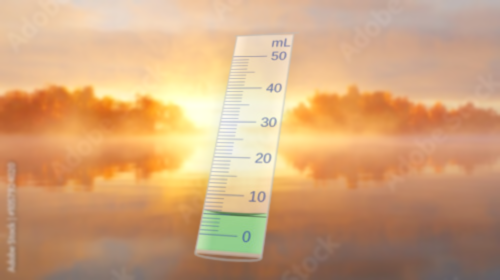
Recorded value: 5; mL
